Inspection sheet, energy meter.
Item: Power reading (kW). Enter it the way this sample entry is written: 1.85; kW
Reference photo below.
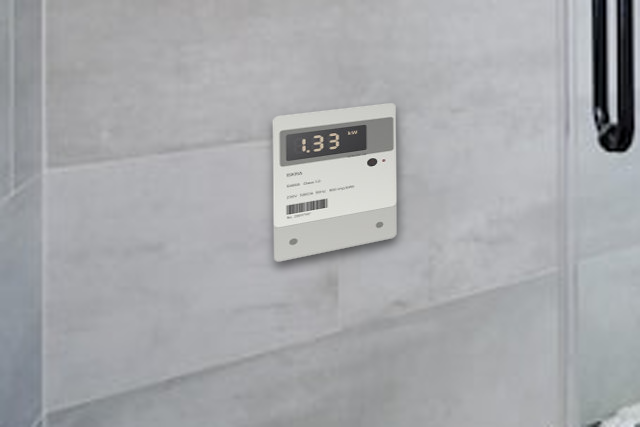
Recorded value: 1.33; kW
